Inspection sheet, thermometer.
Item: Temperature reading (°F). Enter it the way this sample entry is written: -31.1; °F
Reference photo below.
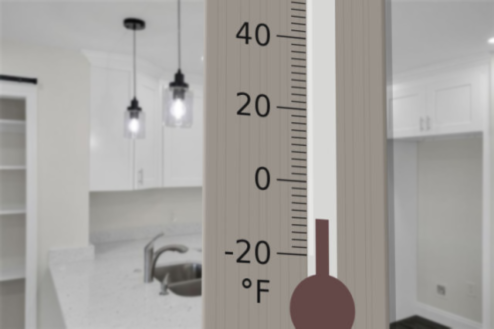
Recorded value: -10; °F
